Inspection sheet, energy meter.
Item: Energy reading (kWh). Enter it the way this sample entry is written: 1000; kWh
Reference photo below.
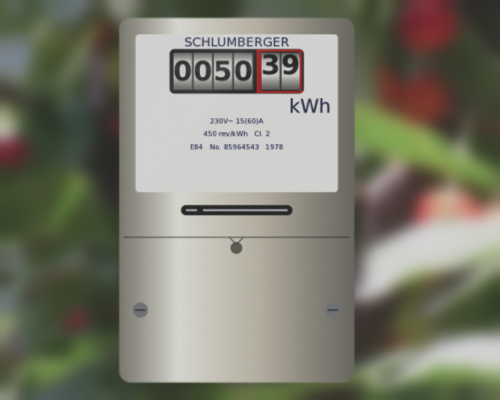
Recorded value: 50.39; kWh
